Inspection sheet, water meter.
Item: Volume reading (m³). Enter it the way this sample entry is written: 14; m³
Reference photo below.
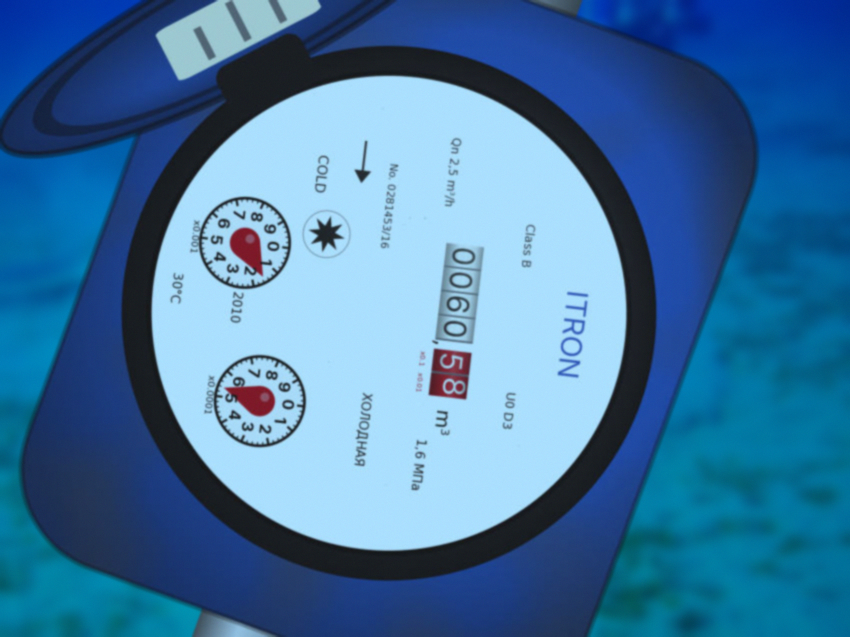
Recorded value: 60.5815; m³
